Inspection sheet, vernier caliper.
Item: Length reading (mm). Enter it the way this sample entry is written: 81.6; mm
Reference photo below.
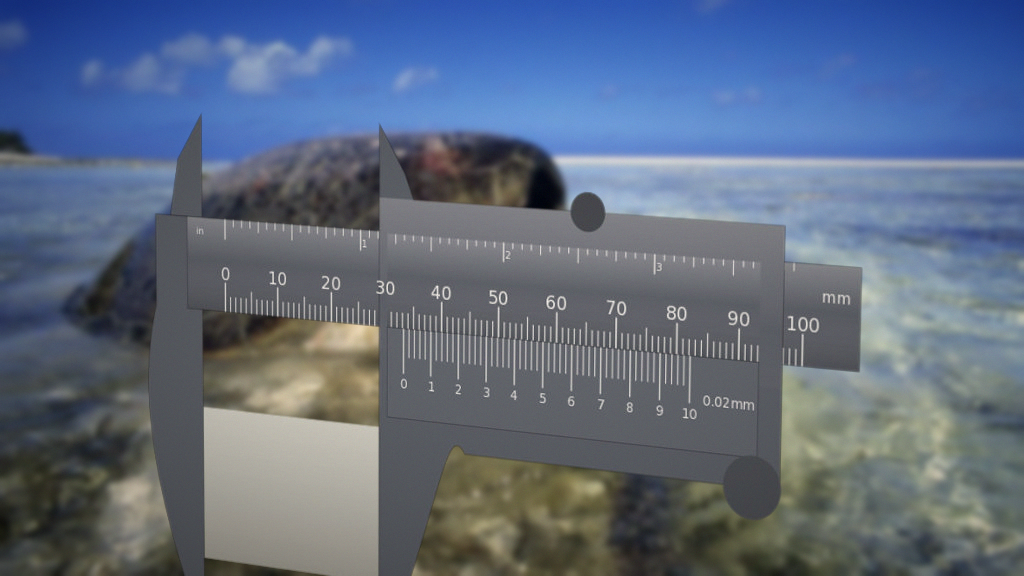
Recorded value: 33.2; mm
